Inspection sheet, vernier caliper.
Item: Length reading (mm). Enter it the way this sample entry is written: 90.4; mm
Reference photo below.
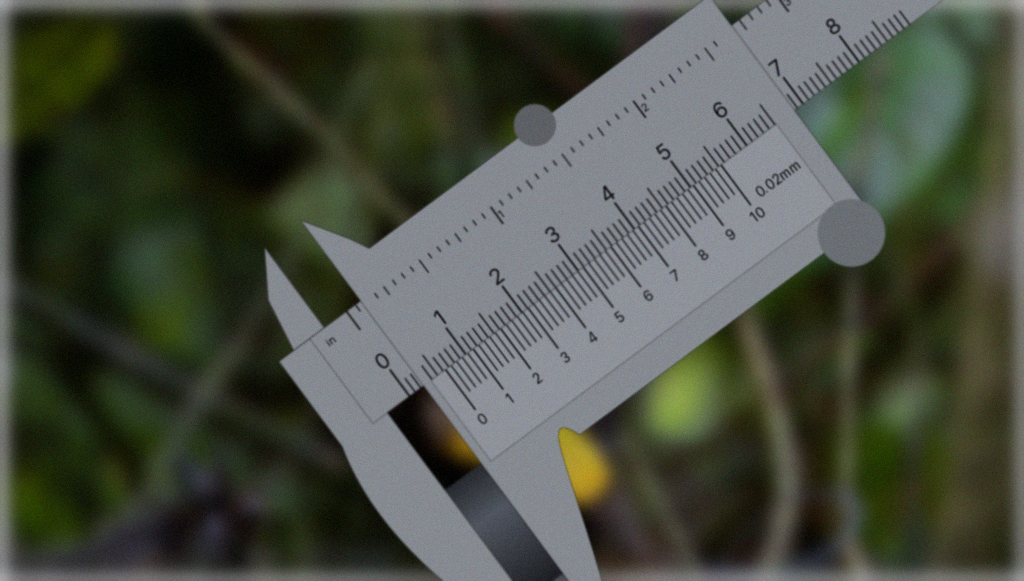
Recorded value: 6.4; mm
